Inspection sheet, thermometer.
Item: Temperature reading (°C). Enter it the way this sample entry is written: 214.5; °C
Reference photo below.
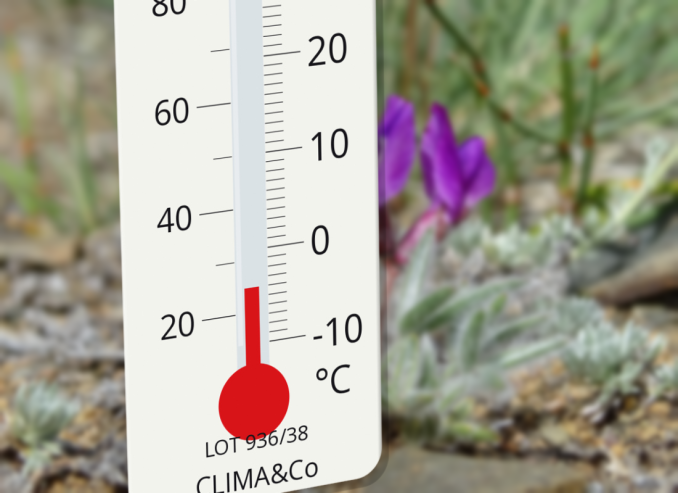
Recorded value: -4; °C
